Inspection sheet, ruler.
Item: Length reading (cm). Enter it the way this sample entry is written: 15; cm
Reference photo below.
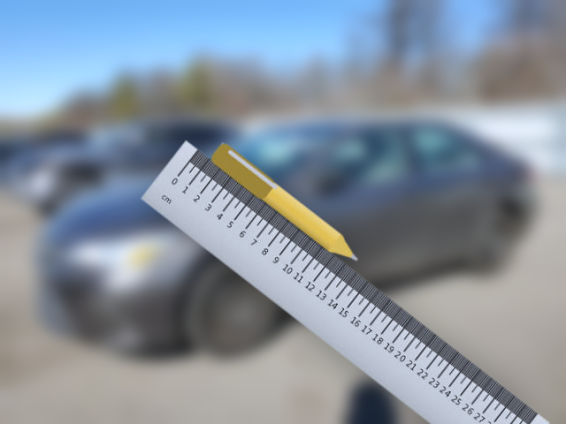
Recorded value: 12.5; cm
